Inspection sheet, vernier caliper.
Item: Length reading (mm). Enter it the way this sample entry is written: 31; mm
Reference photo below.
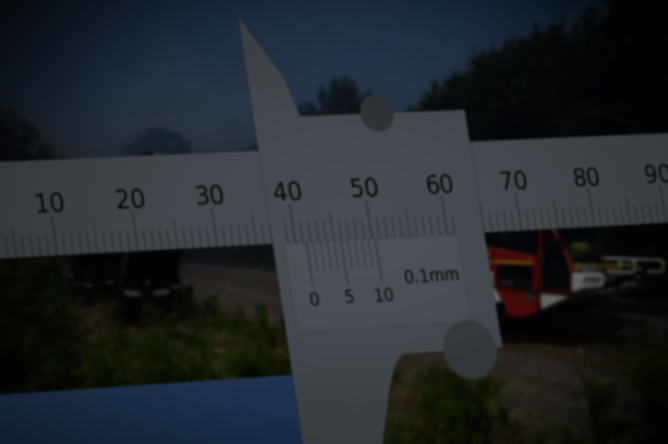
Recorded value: 41.4; mm
